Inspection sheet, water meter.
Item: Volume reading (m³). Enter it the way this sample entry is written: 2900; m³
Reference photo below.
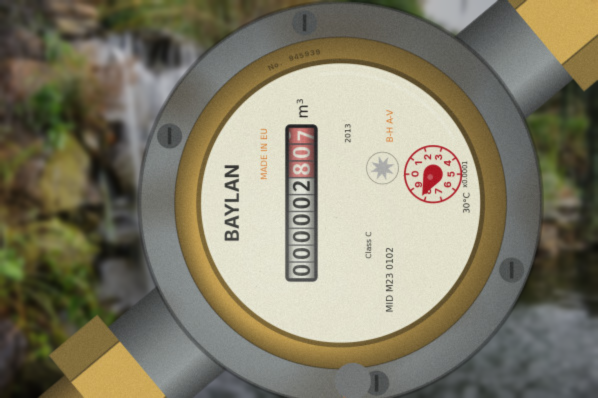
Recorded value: 2.8068; m³
